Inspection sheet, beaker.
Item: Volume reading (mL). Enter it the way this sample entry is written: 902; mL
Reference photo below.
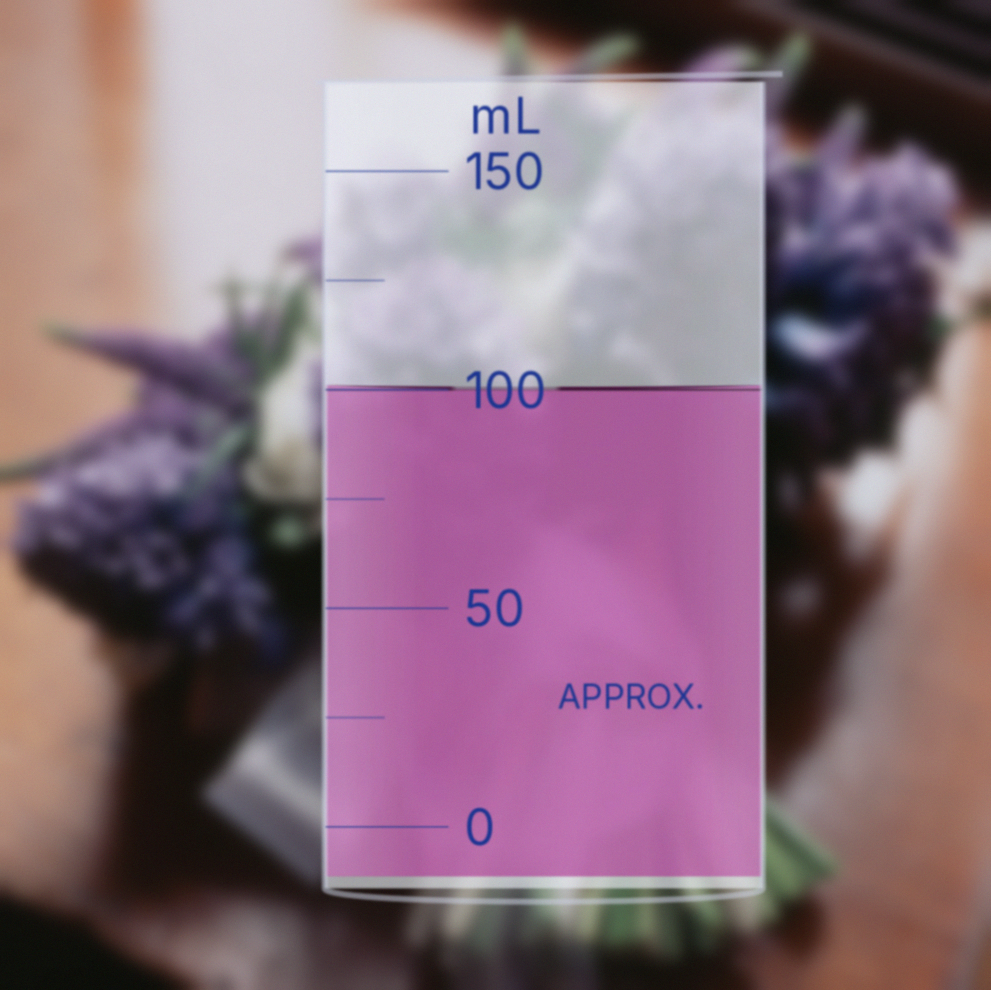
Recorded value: 100; mL
